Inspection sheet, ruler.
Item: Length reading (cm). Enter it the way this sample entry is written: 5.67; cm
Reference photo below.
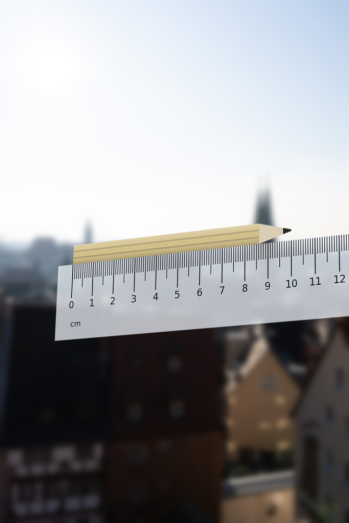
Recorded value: 10; cm
